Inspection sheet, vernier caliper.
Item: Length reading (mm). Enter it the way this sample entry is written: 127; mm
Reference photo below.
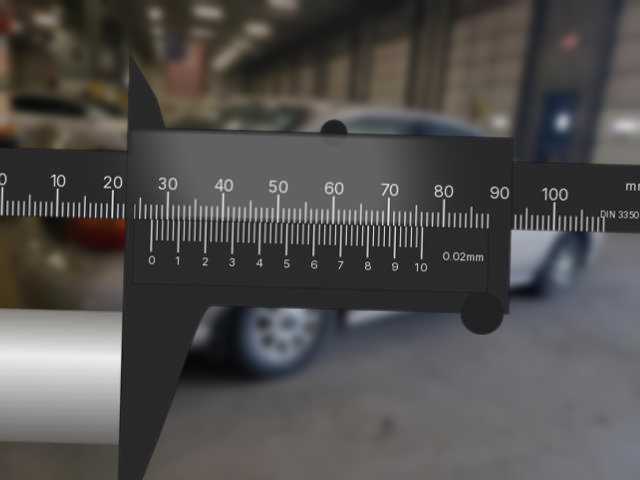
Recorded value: 27.2; mm
